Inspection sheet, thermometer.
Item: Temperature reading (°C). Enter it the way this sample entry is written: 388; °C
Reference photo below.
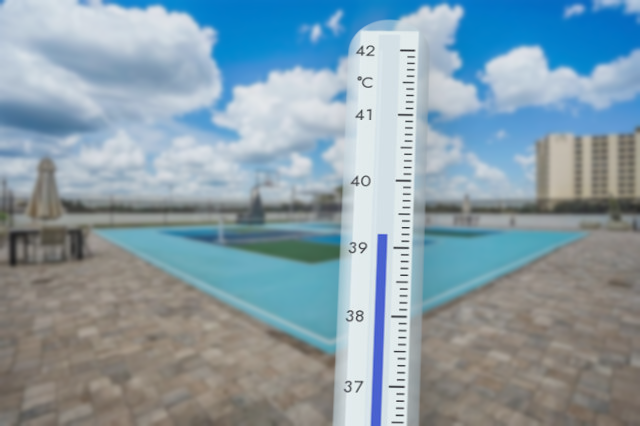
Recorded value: 39.2; °C
